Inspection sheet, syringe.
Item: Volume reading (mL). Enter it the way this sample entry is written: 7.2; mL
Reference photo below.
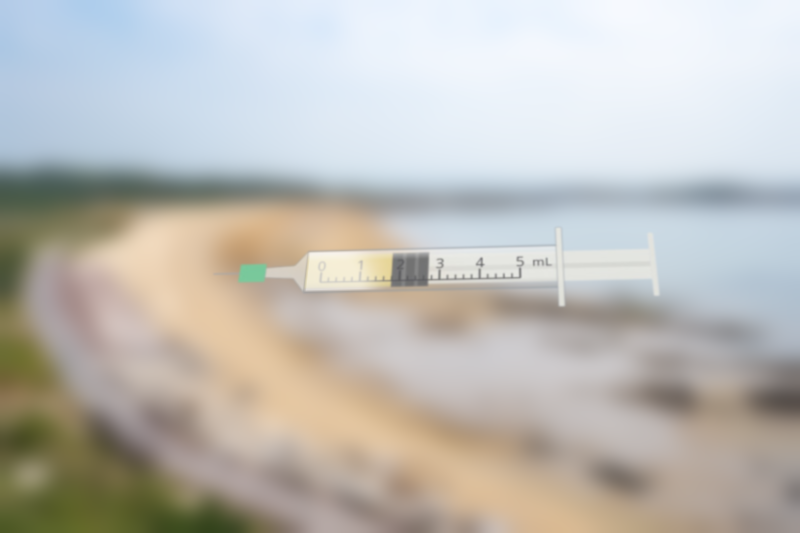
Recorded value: 1.8; mL
